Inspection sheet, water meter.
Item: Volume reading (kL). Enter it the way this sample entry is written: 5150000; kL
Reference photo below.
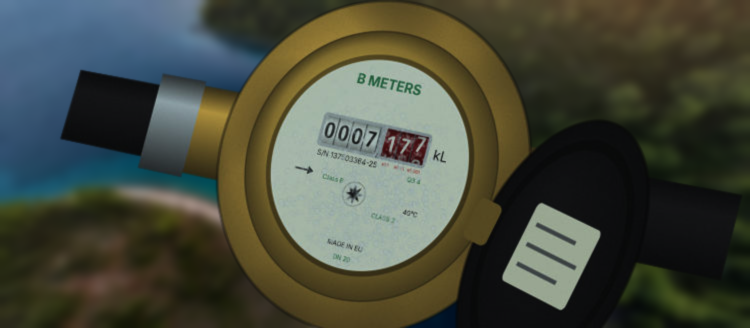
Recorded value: 7.177; kL
